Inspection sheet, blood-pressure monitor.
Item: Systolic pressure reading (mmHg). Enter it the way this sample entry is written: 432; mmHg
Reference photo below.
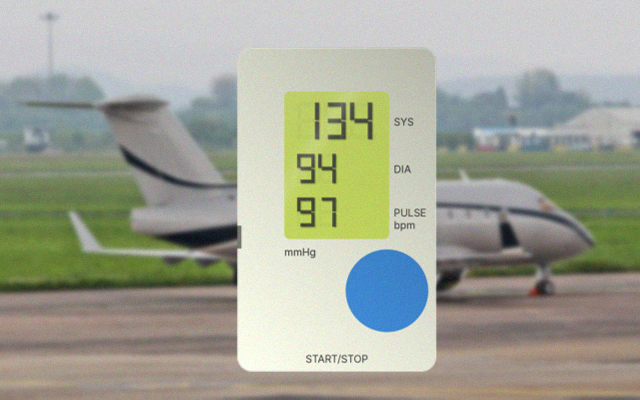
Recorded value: 134; mmHg
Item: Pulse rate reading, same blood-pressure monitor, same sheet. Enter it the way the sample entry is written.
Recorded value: 97; bpm
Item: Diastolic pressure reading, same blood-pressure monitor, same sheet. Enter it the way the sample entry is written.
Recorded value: 94; mmHg
